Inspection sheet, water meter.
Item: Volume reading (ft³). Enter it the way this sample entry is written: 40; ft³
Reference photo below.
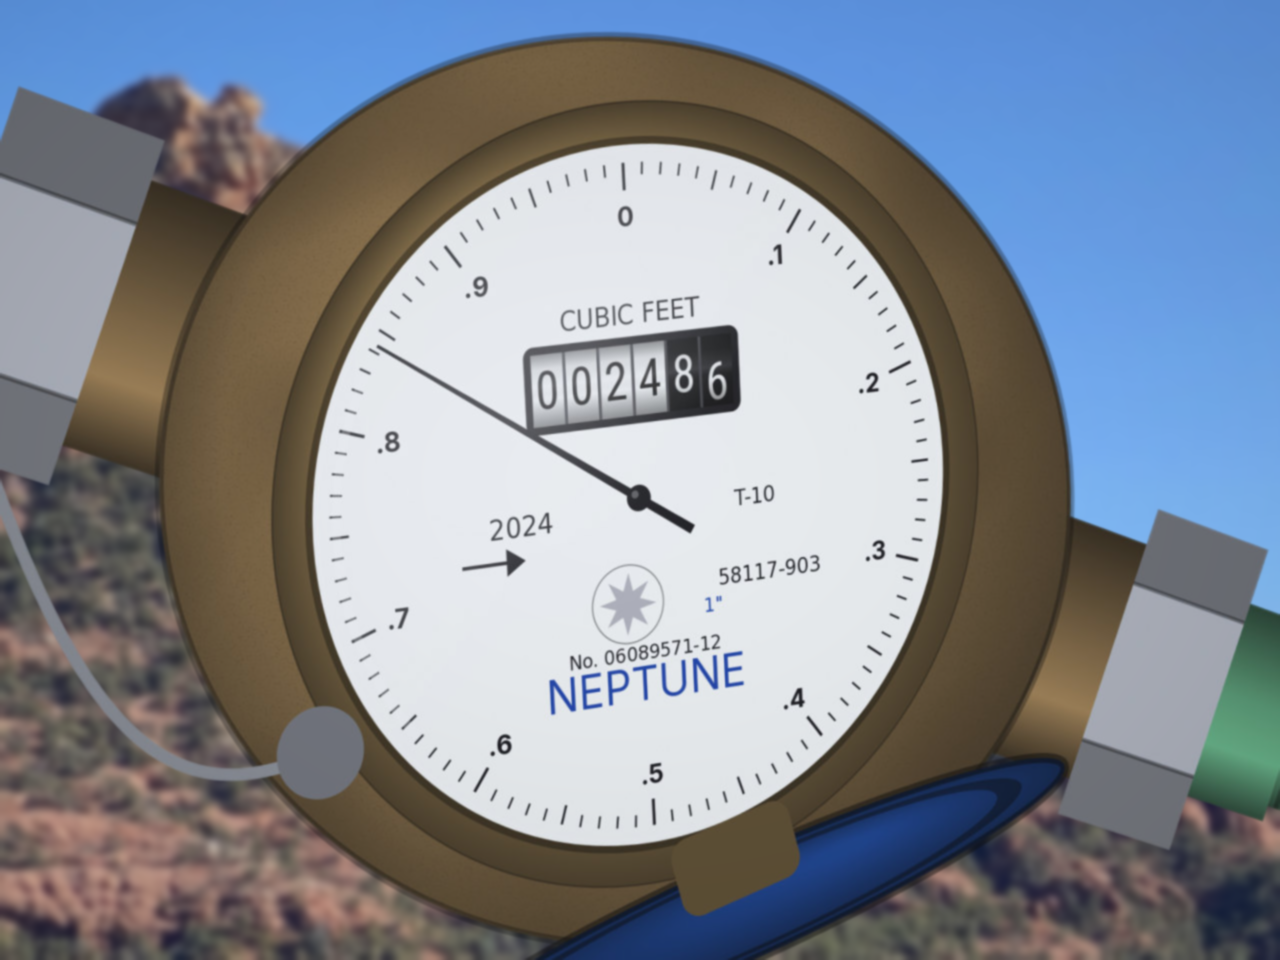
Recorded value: 2485.84; ft³
